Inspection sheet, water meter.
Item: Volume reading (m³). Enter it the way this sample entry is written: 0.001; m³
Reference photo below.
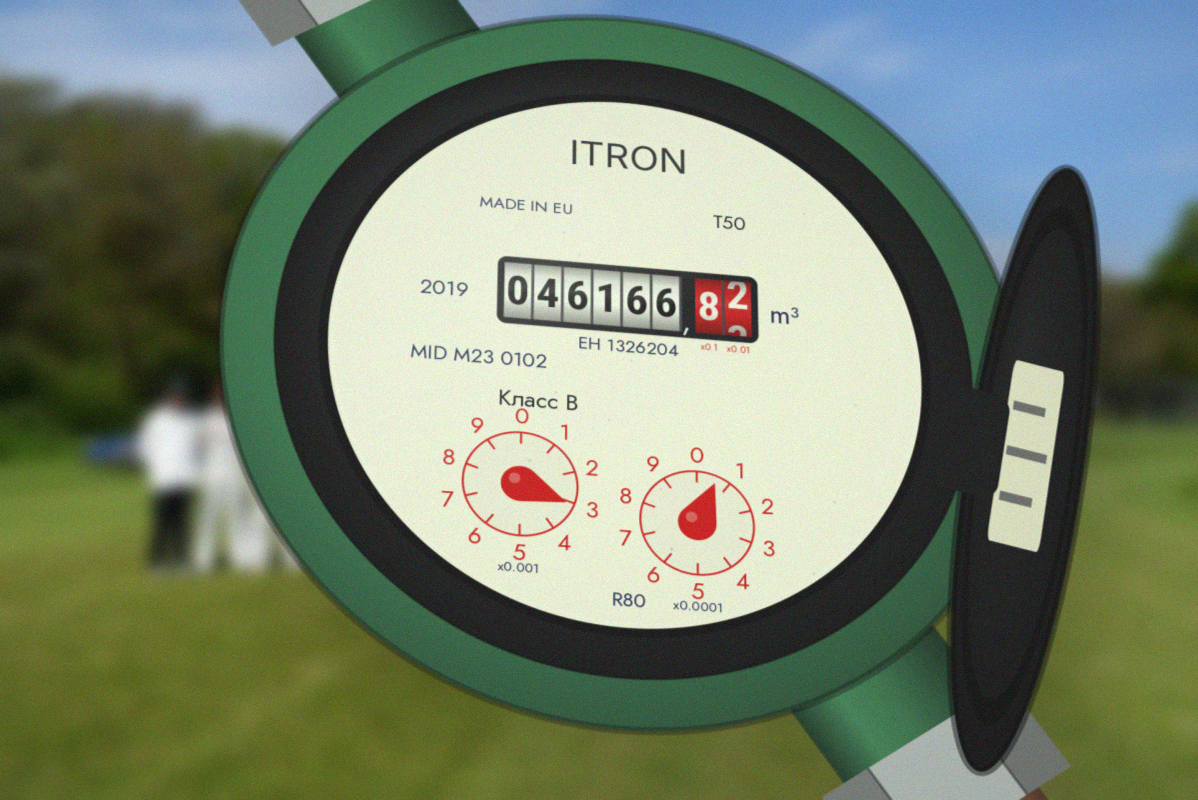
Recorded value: 46166.8230; m³
